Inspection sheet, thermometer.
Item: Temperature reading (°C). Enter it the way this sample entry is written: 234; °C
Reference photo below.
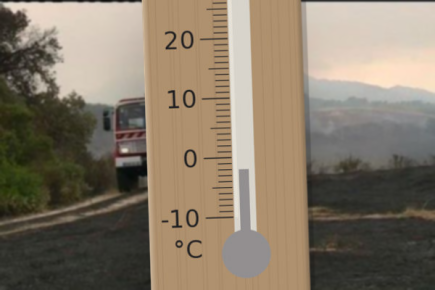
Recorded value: -2; °C
